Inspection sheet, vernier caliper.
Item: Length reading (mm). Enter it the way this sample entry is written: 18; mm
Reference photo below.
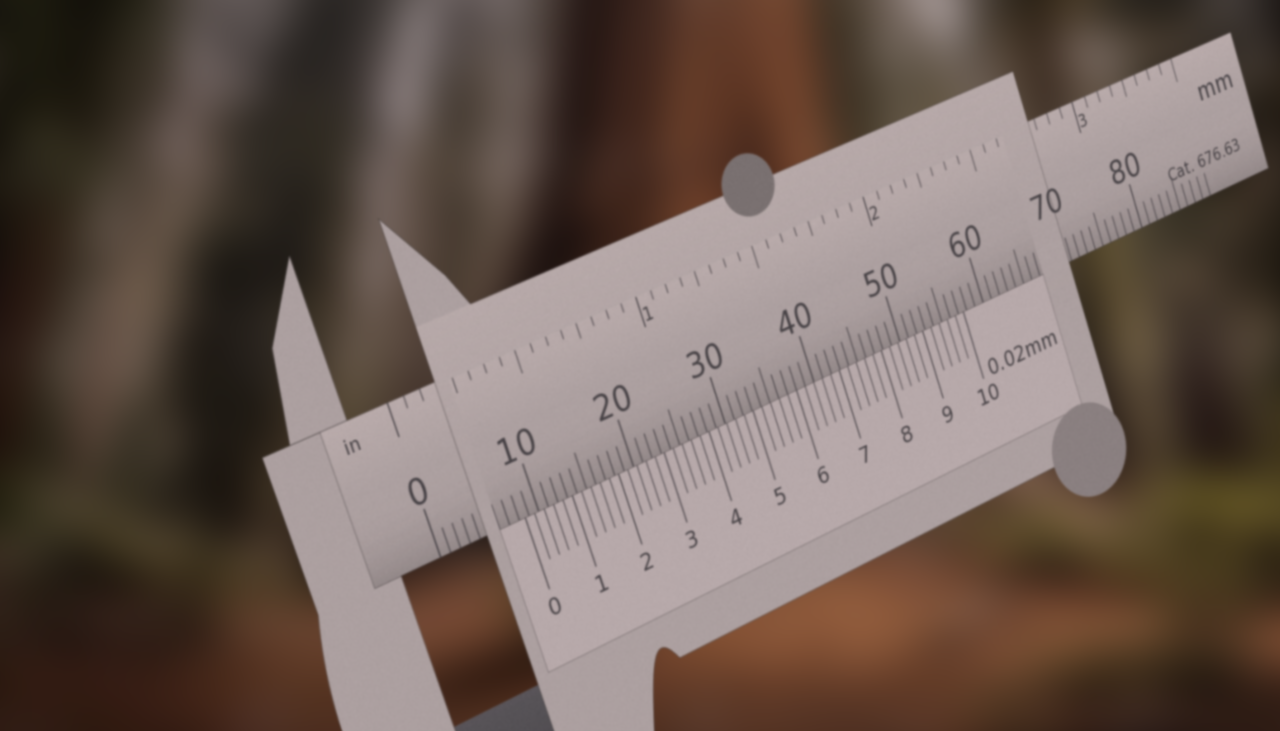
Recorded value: 8.6; mm
